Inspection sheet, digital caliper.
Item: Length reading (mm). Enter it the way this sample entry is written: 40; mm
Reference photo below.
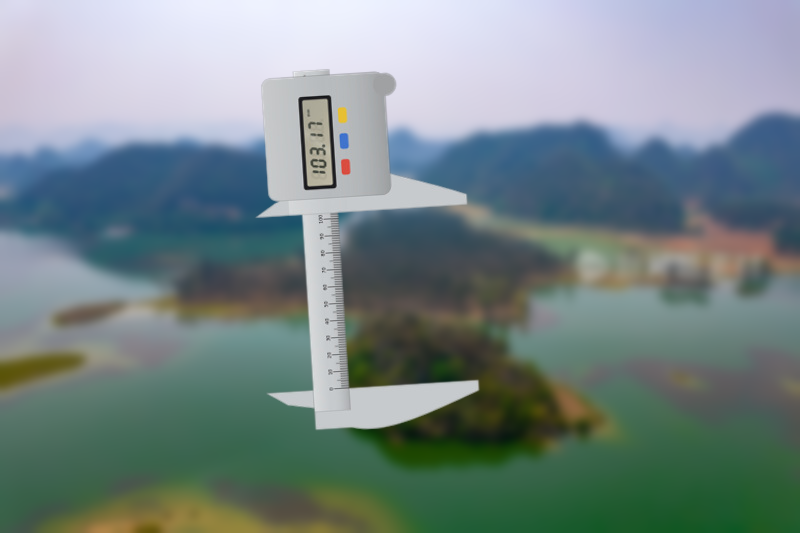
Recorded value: 103.17; mm
